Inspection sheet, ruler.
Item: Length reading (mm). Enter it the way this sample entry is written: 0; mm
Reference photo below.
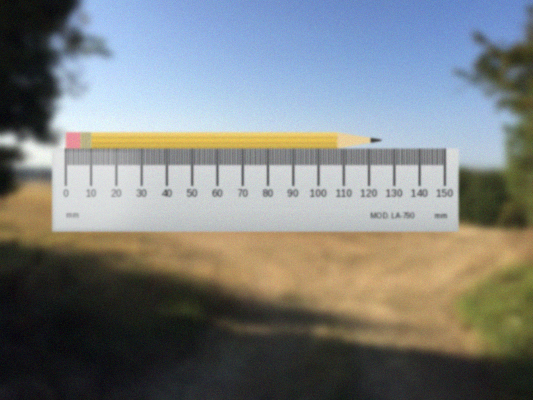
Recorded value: 125; mm
